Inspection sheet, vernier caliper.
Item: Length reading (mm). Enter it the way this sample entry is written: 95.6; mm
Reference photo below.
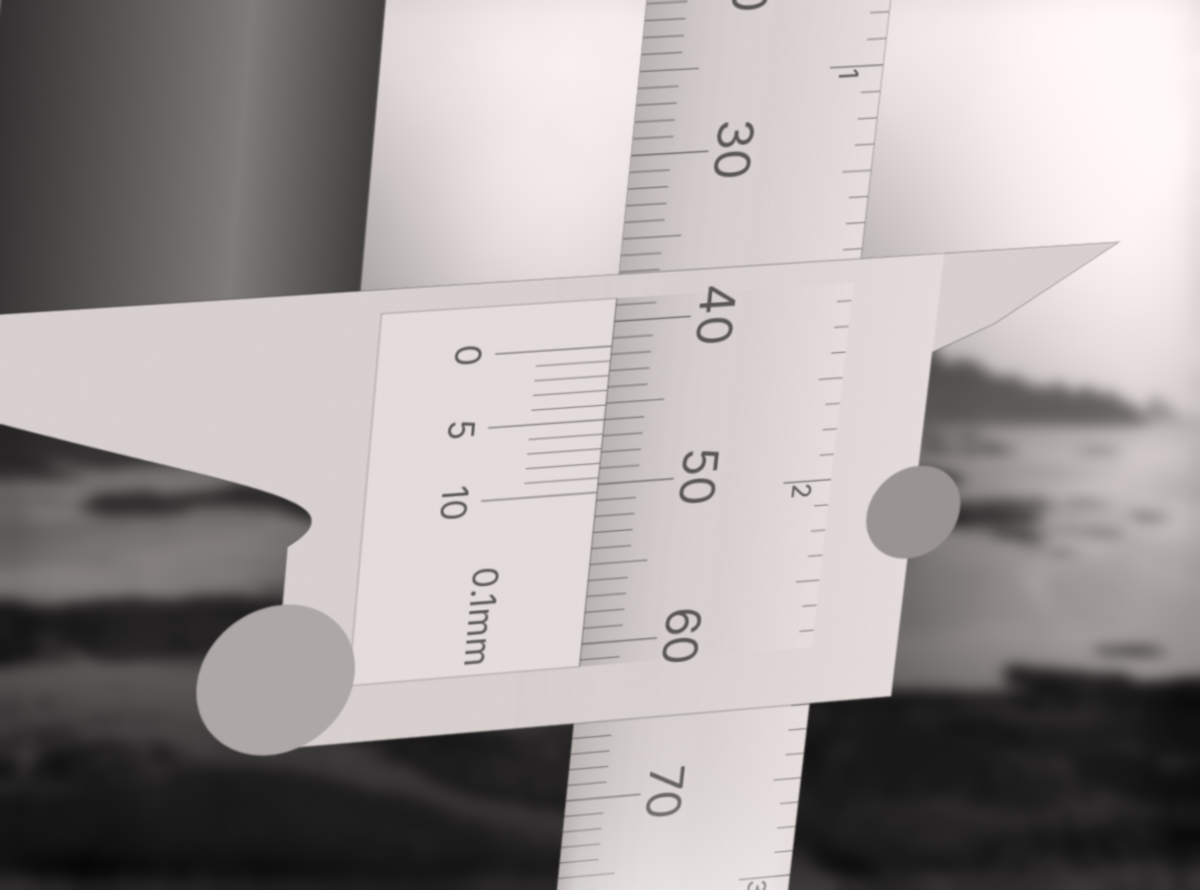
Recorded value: 41.5; mm
